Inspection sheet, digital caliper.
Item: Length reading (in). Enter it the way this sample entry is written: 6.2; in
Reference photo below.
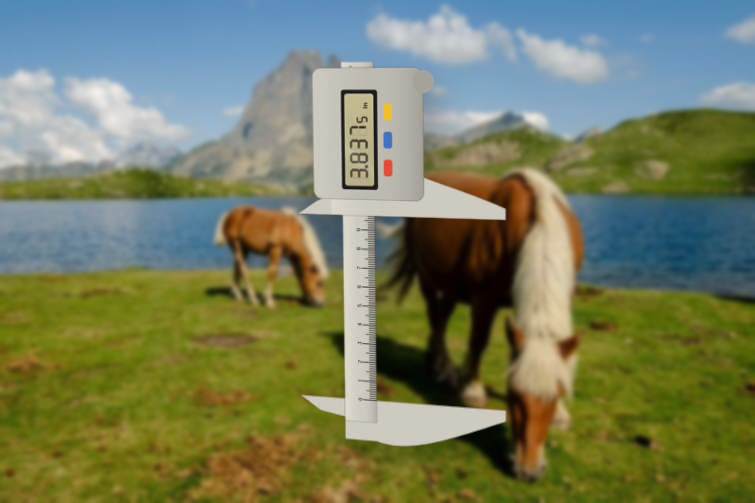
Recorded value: 3.8375; in
